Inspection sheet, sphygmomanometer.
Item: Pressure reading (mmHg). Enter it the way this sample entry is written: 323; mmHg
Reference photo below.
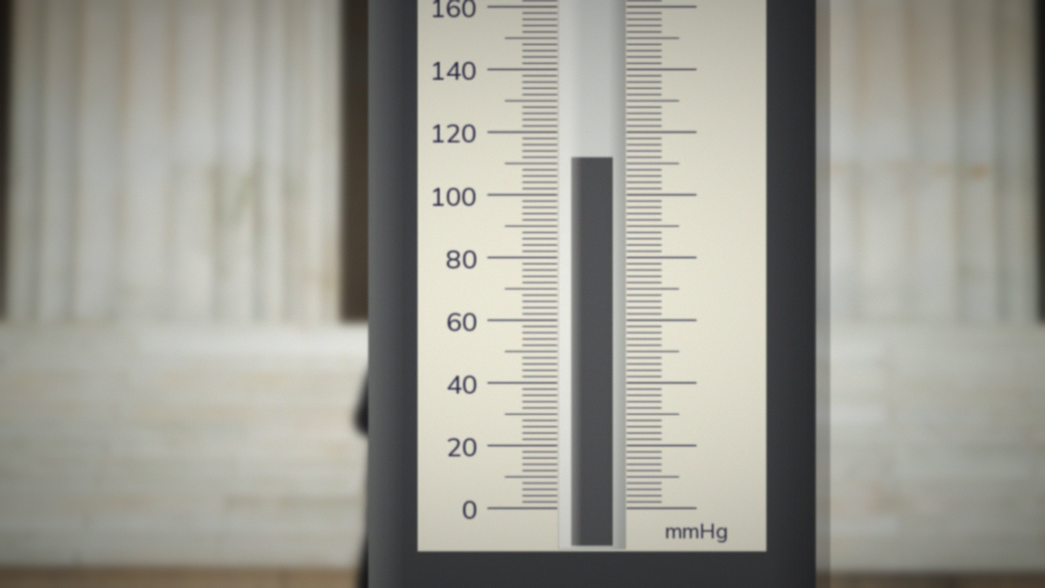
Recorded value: 112; mmHg
